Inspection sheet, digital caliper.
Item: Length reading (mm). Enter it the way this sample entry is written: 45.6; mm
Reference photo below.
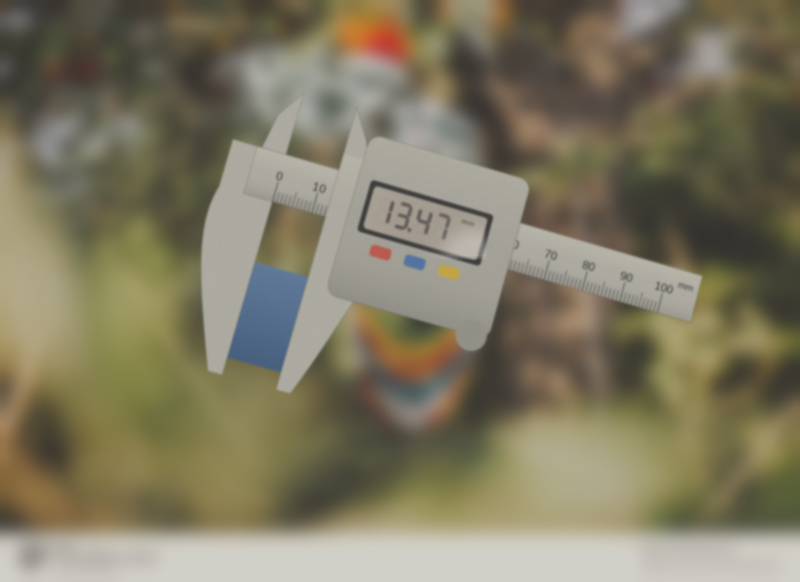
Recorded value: 13.47; mm
